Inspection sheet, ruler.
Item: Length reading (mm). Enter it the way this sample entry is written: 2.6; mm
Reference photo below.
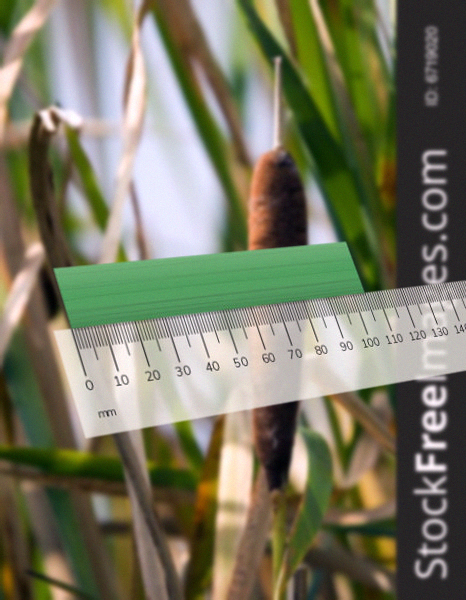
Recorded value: 105; mm
